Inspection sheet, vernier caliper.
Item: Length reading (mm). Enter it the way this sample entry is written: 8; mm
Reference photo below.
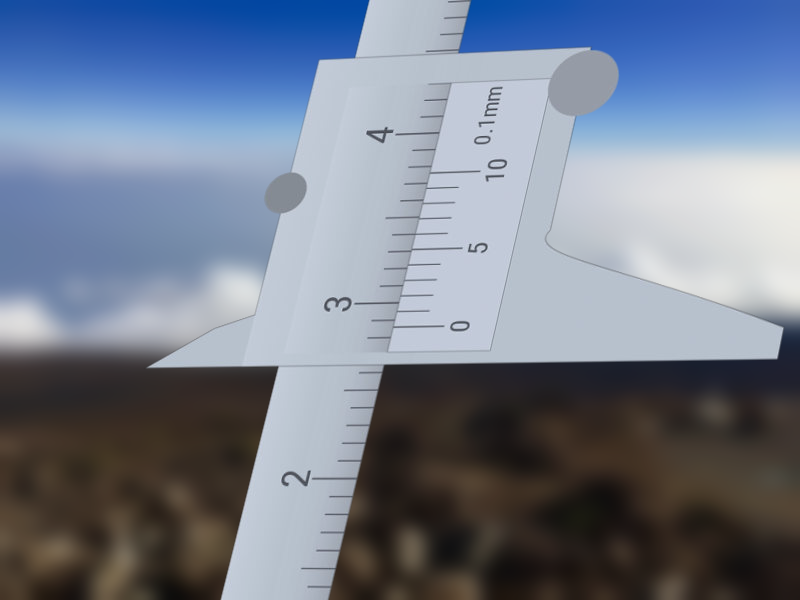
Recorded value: 28.6; mm
